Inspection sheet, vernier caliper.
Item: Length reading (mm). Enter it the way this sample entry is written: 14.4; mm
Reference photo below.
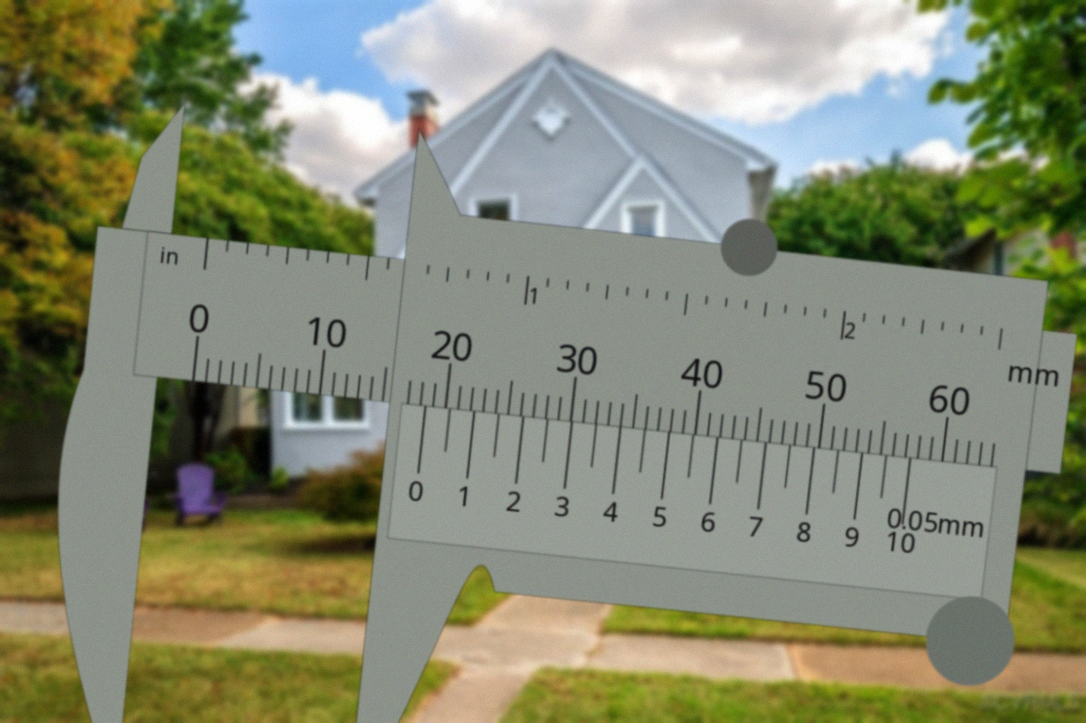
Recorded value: 18.4; mm
